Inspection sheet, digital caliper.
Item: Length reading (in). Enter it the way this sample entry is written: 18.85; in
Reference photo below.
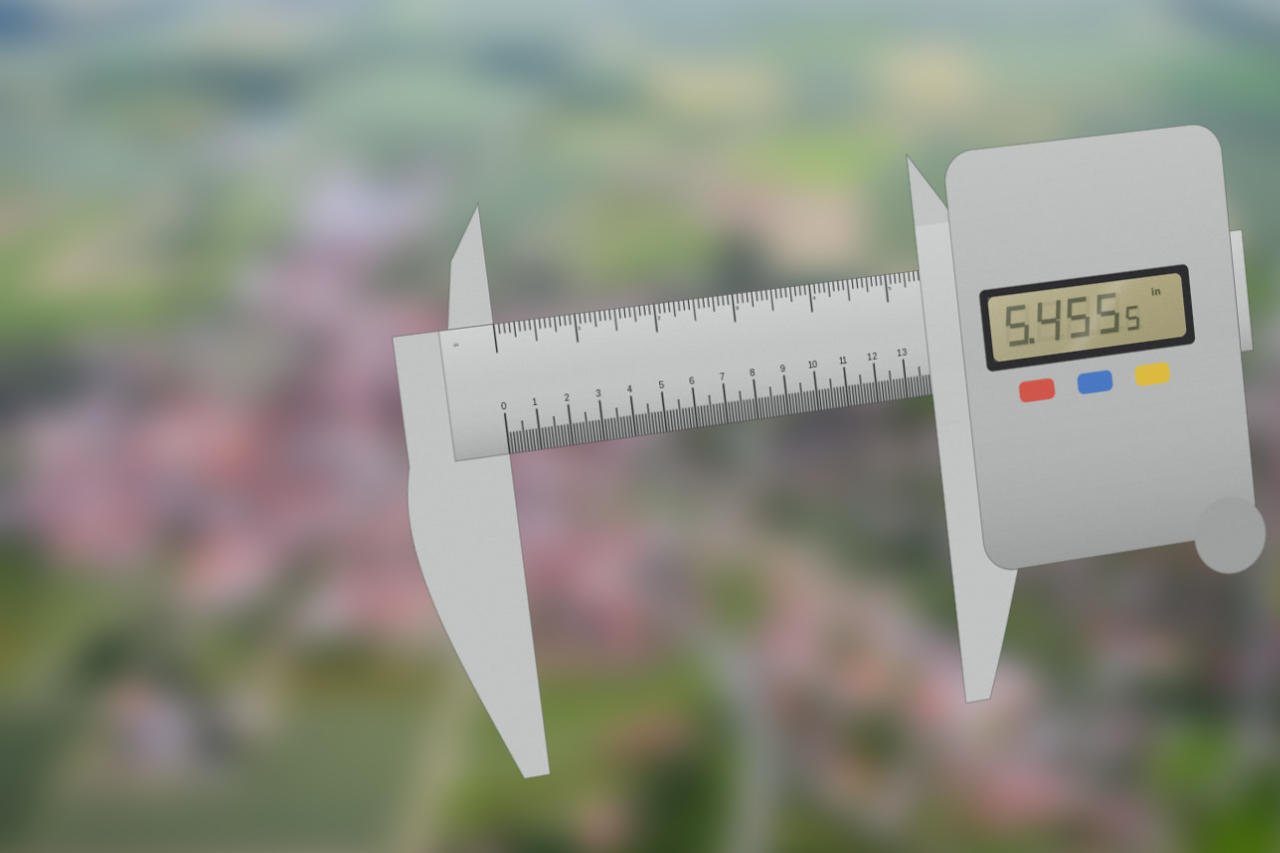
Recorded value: 5.4555; in
